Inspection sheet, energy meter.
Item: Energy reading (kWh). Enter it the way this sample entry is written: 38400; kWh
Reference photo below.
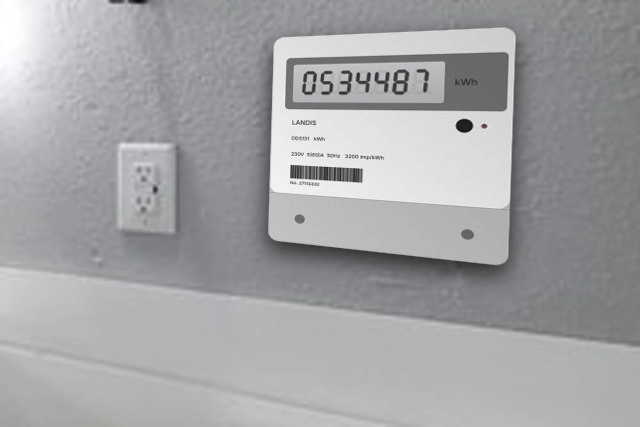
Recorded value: 534487; kWh
